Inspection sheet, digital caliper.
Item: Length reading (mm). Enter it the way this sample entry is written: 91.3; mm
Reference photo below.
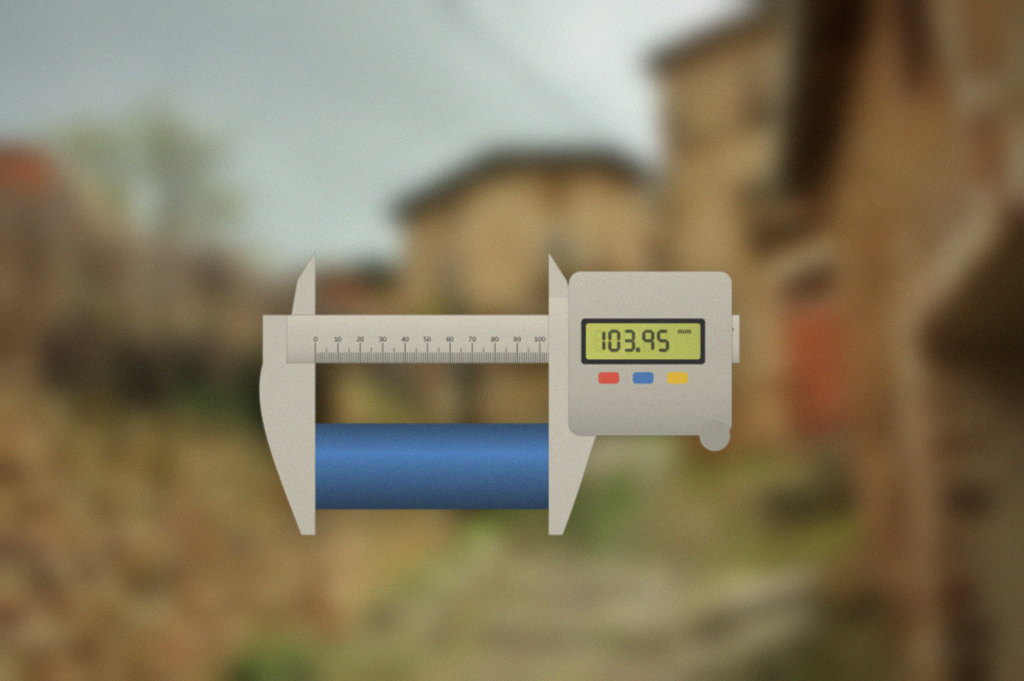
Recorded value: 103.95; mm
